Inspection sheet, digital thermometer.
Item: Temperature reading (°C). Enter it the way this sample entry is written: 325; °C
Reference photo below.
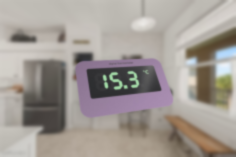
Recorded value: 15.3; °C
